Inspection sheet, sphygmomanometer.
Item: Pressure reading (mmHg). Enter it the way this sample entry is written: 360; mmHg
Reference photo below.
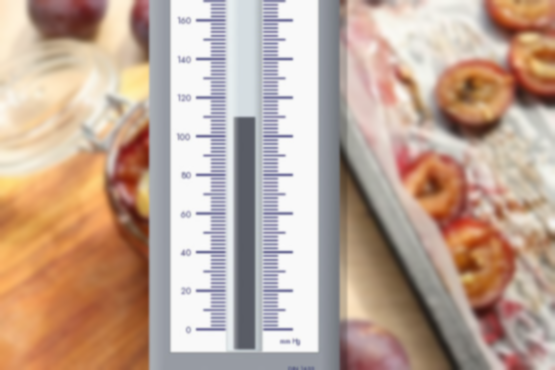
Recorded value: 110; mmHg
